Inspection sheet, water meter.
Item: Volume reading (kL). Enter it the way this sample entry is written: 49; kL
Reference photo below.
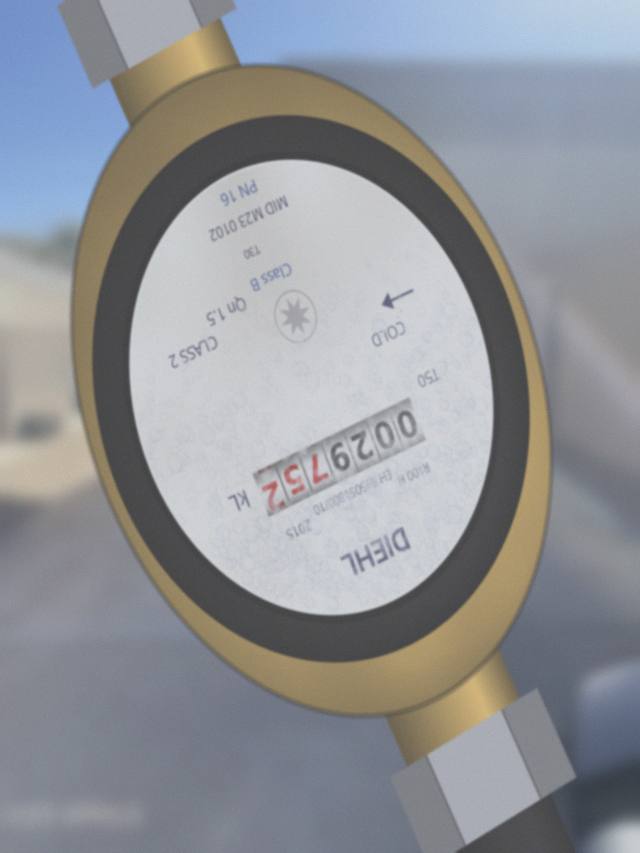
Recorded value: 29.752; kL
